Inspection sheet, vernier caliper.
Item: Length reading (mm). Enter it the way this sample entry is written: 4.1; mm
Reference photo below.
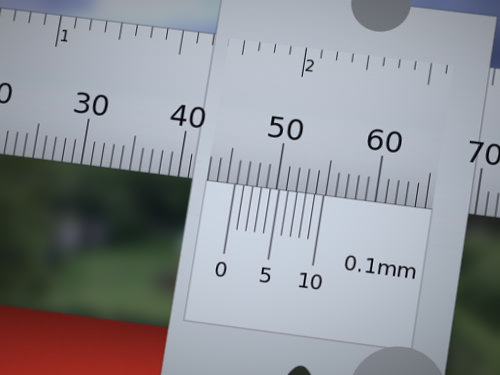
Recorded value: 45.8; mm
